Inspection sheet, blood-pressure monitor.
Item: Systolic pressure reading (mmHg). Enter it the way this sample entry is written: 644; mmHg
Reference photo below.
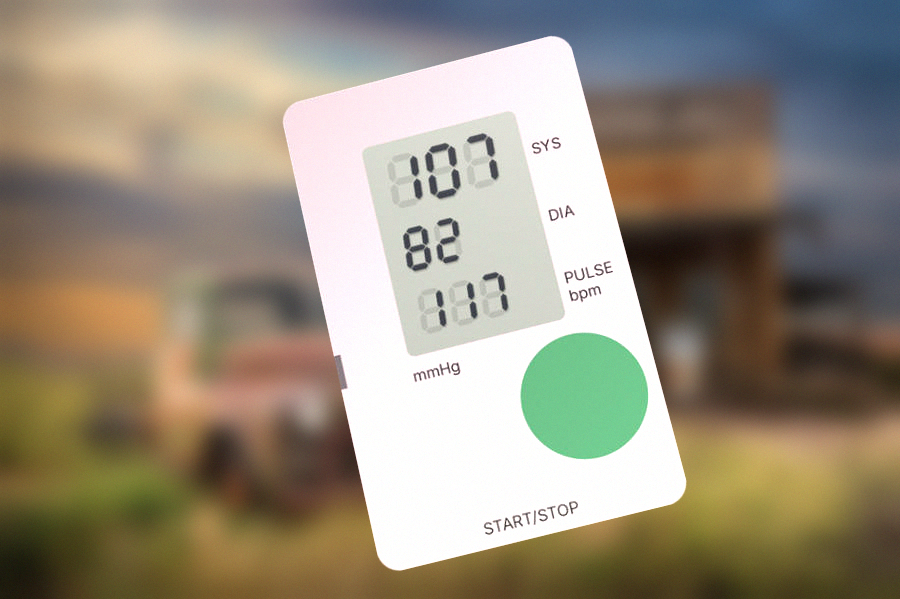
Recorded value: 107; mmHg
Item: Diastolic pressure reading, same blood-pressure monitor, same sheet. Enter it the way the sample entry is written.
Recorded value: 82; mmHg
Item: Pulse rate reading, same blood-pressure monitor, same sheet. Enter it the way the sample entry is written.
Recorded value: 117; bpm
